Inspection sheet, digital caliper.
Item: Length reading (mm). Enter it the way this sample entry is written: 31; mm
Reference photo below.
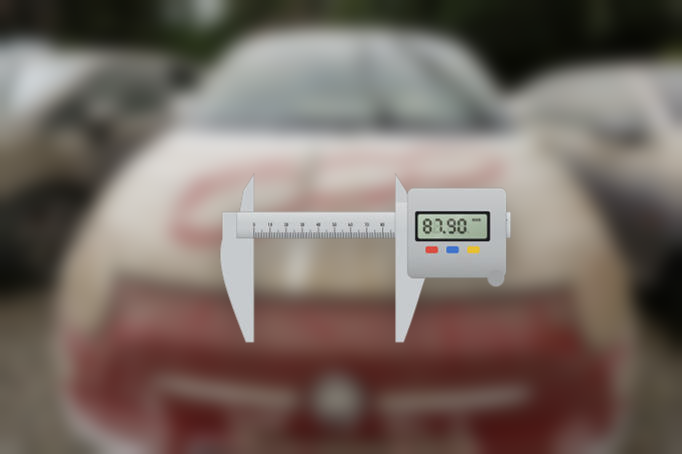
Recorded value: 87.90; mm
